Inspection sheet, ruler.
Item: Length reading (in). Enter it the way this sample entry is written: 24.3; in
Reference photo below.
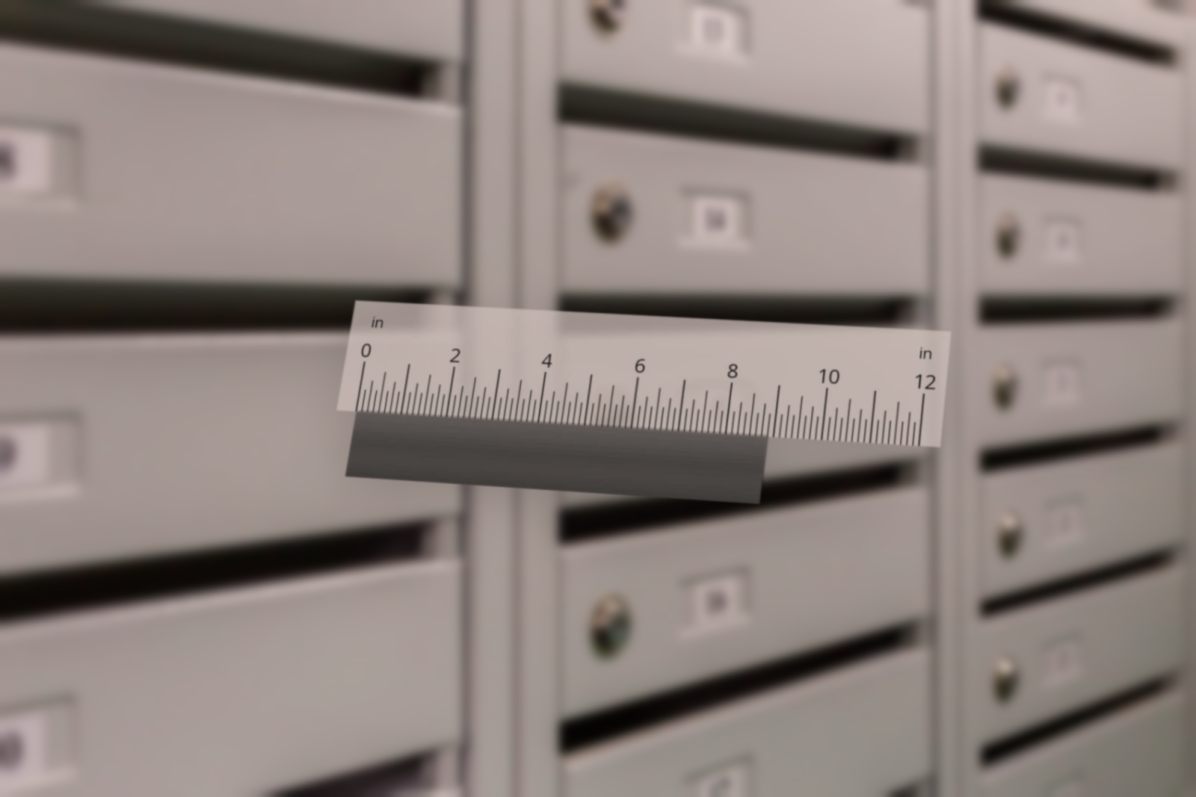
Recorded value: 8.875; in
